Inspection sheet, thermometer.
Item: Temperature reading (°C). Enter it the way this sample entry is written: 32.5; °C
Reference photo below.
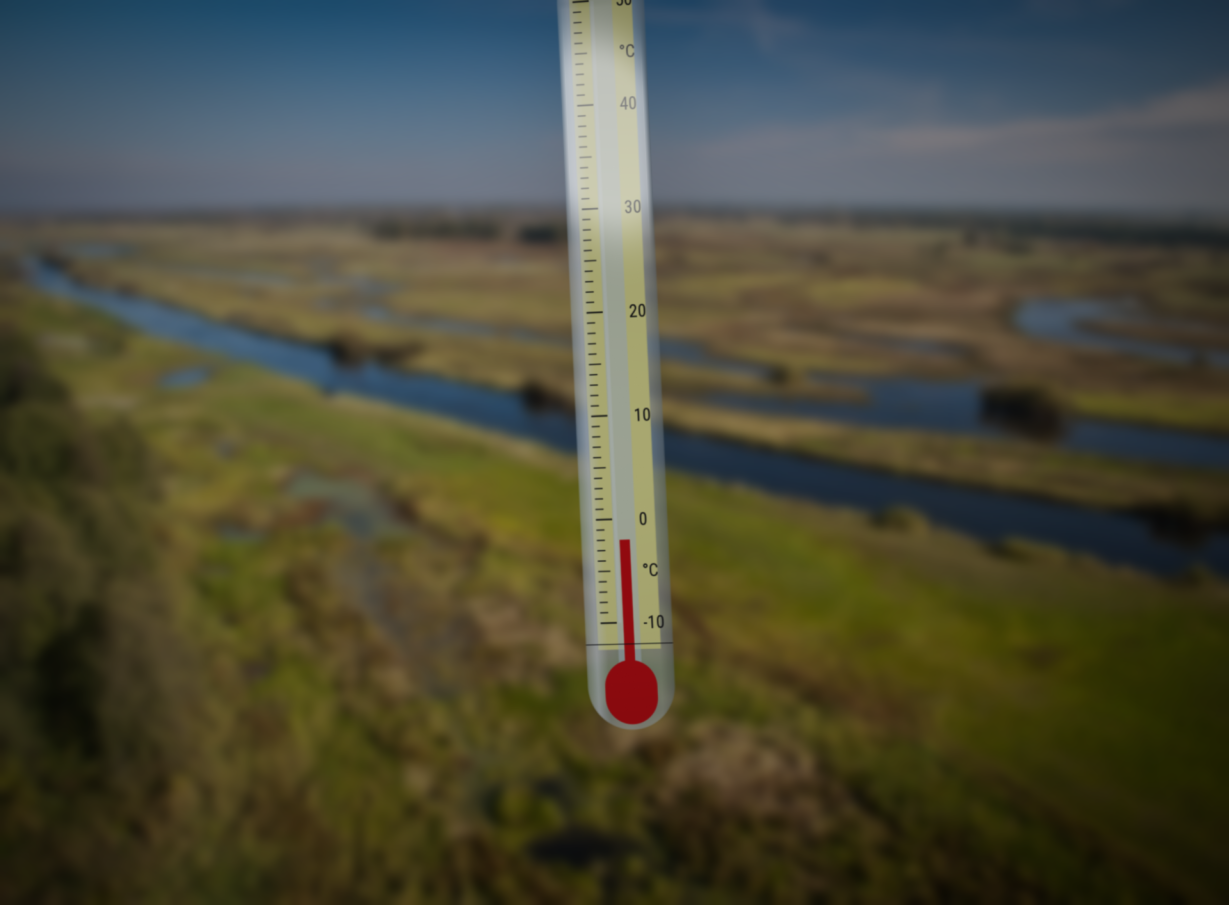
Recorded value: -2; °C
